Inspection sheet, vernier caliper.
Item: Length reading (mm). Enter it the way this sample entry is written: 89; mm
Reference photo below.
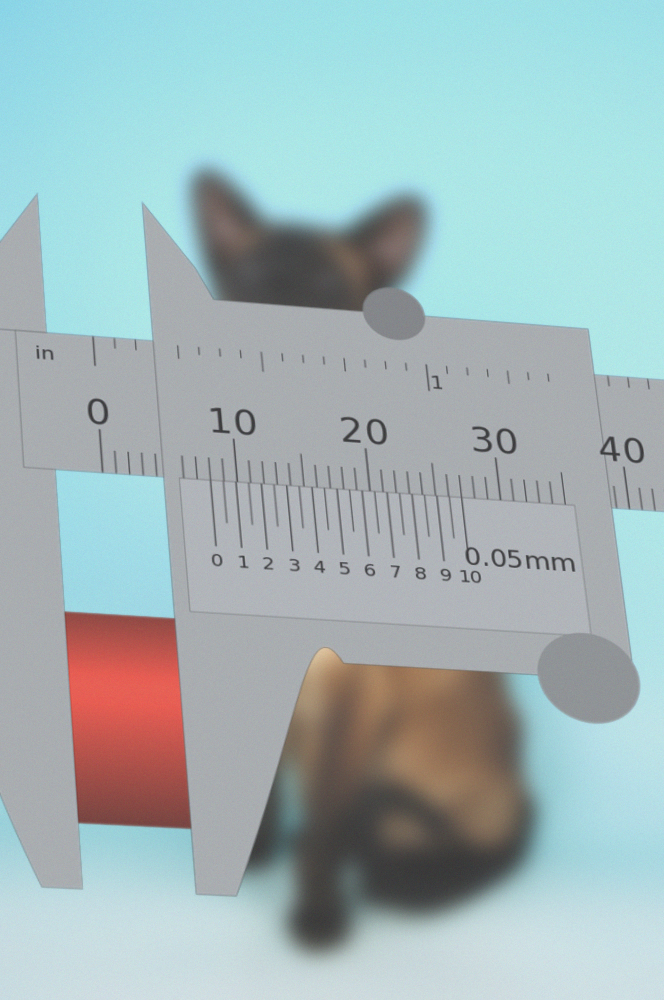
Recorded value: 8.0; mm
